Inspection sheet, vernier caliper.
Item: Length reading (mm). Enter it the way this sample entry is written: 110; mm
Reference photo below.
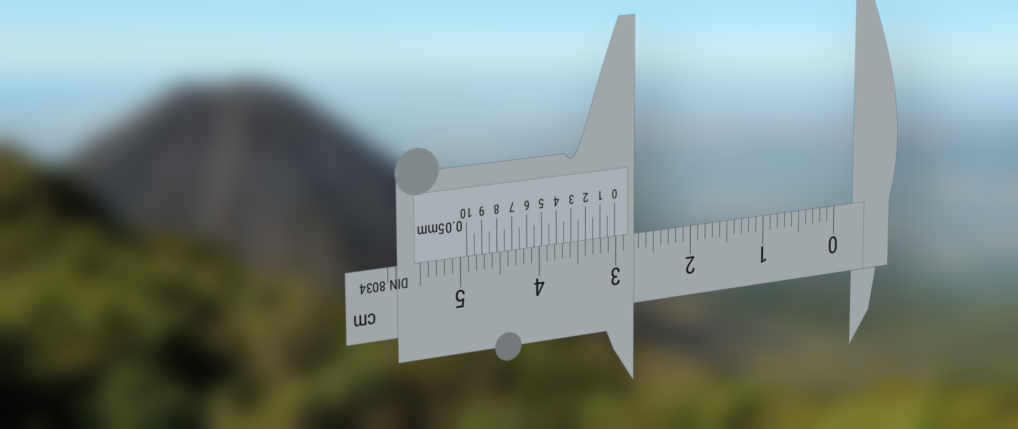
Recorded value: 30.2; mm
